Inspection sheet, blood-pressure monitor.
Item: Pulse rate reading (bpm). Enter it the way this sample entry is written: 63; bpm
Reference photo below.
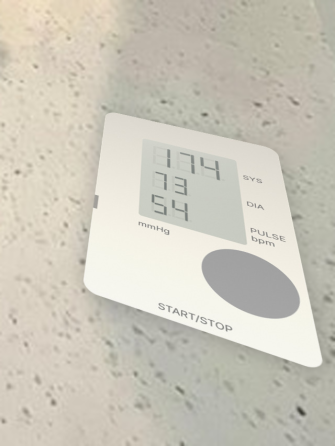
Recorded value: 54; bpm
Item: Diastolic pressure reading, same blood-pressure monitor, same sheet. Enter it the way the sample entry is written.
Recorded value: 73; mmHg
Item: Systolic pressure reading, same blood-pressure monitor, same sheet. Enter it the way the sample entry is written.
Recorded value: 174; mmHg
